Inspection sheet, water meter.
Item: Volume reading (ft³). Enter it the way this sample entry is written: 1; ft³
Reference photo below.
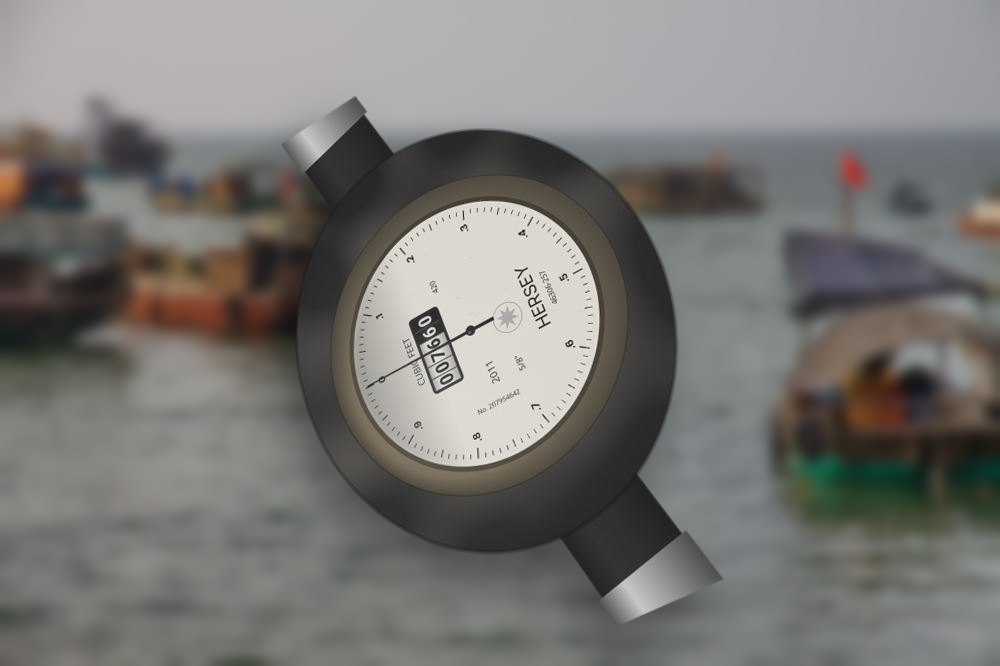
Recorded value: 7660.00; ft³
